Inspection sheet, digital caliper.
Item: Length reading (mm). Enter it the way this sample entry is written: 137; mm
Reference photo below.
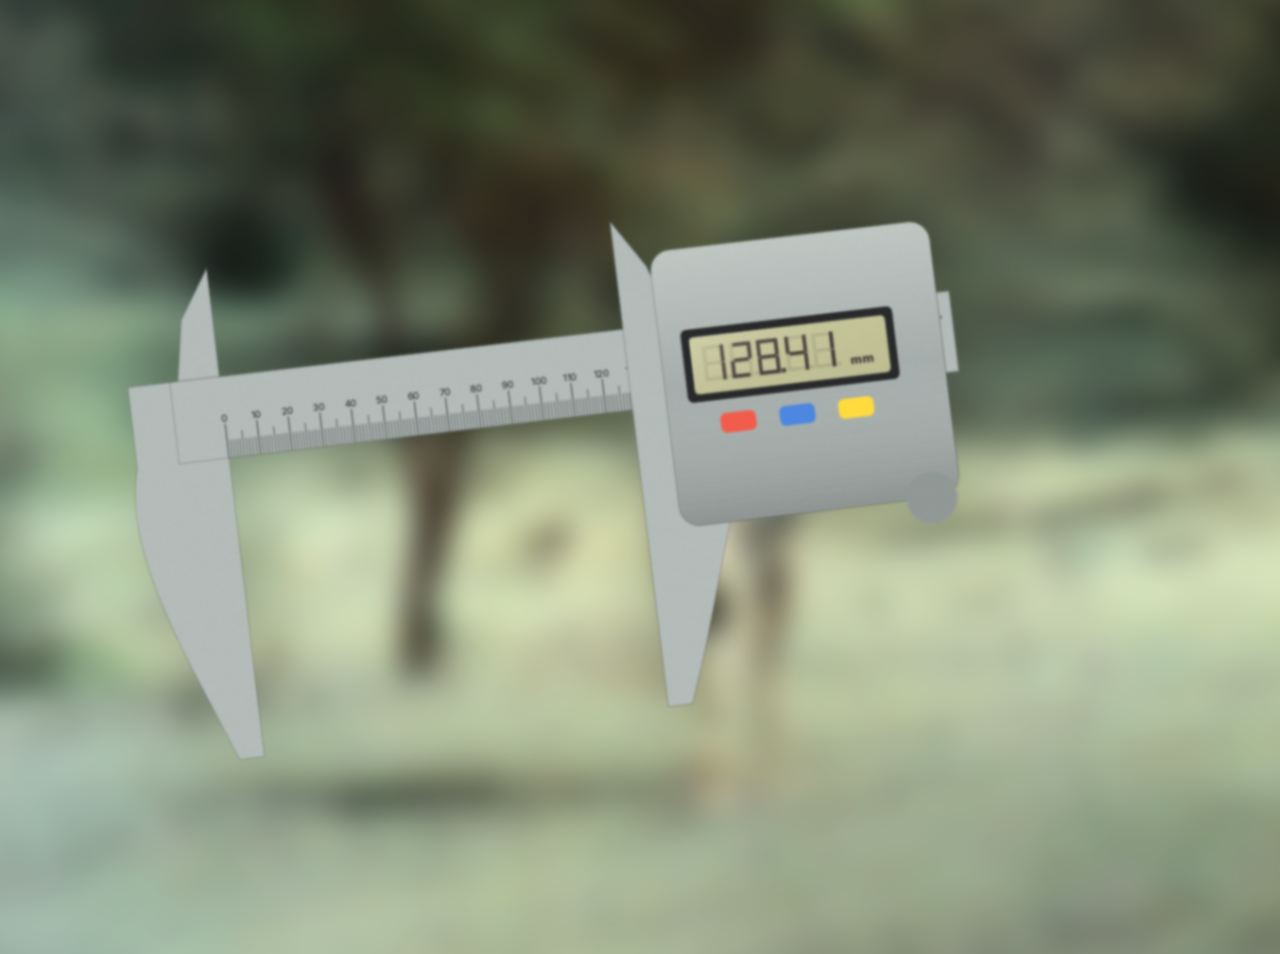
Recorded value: 128.41; mm
